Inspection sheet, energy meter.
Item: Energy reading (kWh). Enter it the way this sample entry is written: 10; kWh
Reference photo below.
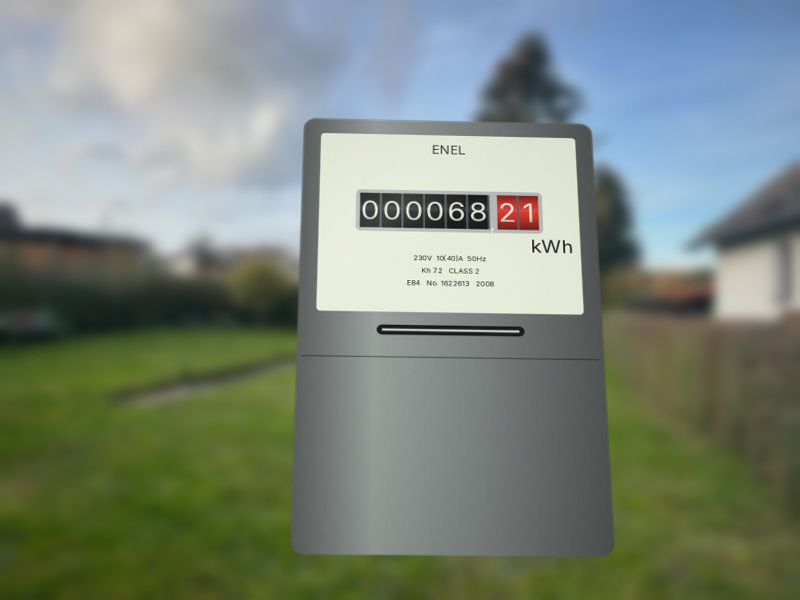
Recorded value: 68.21; kWh
